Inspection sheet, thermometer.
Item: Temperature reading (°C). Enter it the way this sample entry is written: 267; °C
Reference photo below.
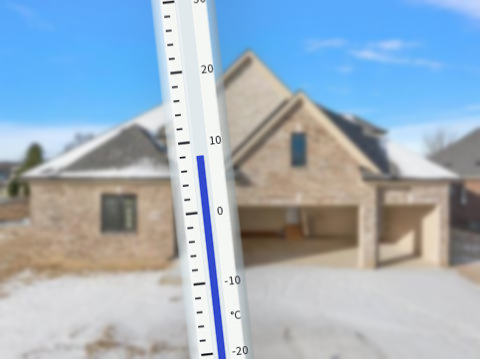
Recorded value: 8; °C
